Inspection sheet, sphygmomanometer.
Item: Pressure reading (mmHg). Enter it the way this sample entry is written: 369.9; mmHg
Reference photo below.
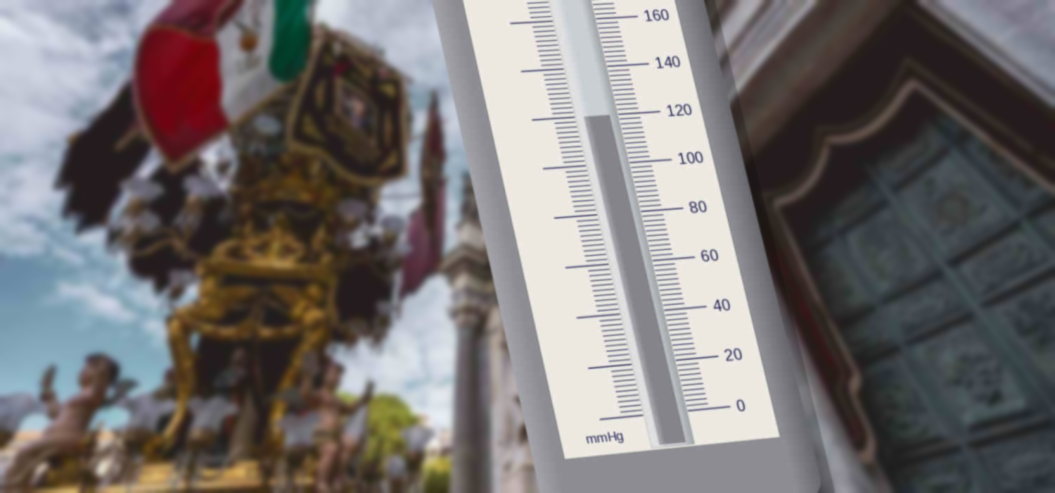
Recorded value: 120; mmHg
